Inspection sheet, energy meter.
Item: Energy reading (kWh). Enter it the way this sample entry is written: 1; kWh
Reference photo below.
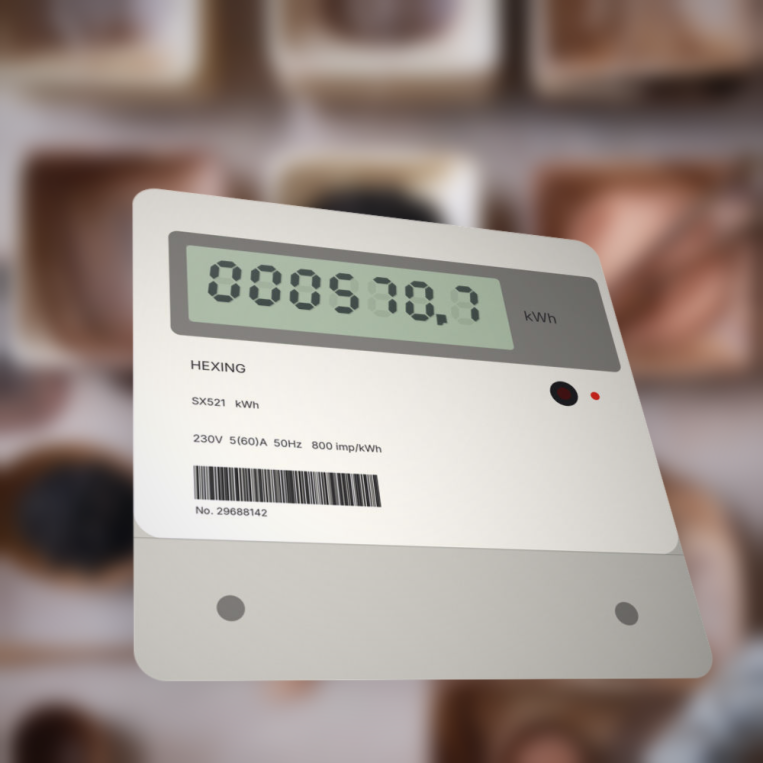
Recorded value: 570.7; kWh
